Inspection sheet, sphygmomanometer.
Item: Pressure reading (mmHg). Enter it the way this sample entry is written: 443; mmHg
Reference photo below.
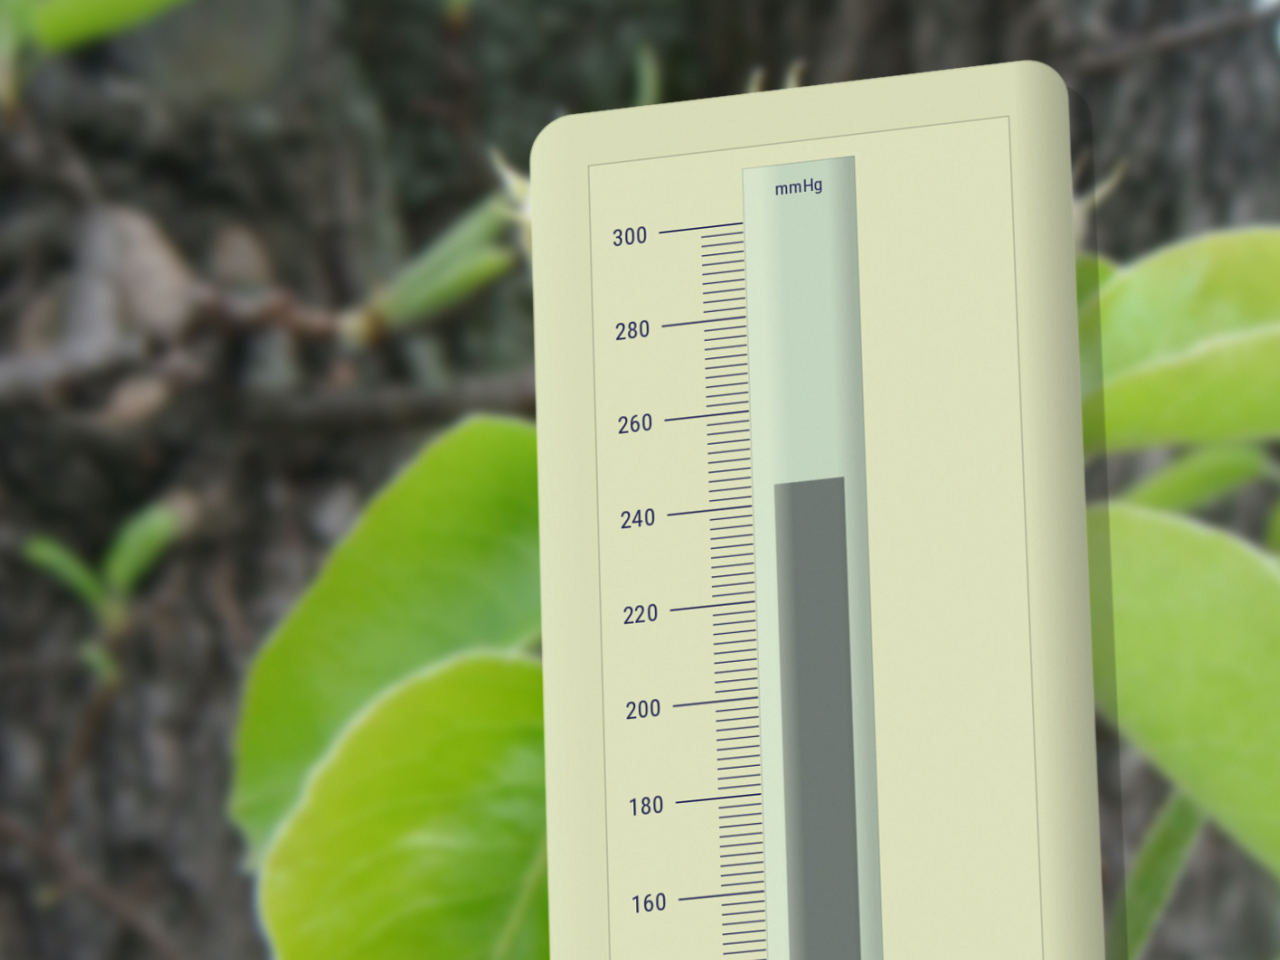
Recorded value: 244; mmHg
